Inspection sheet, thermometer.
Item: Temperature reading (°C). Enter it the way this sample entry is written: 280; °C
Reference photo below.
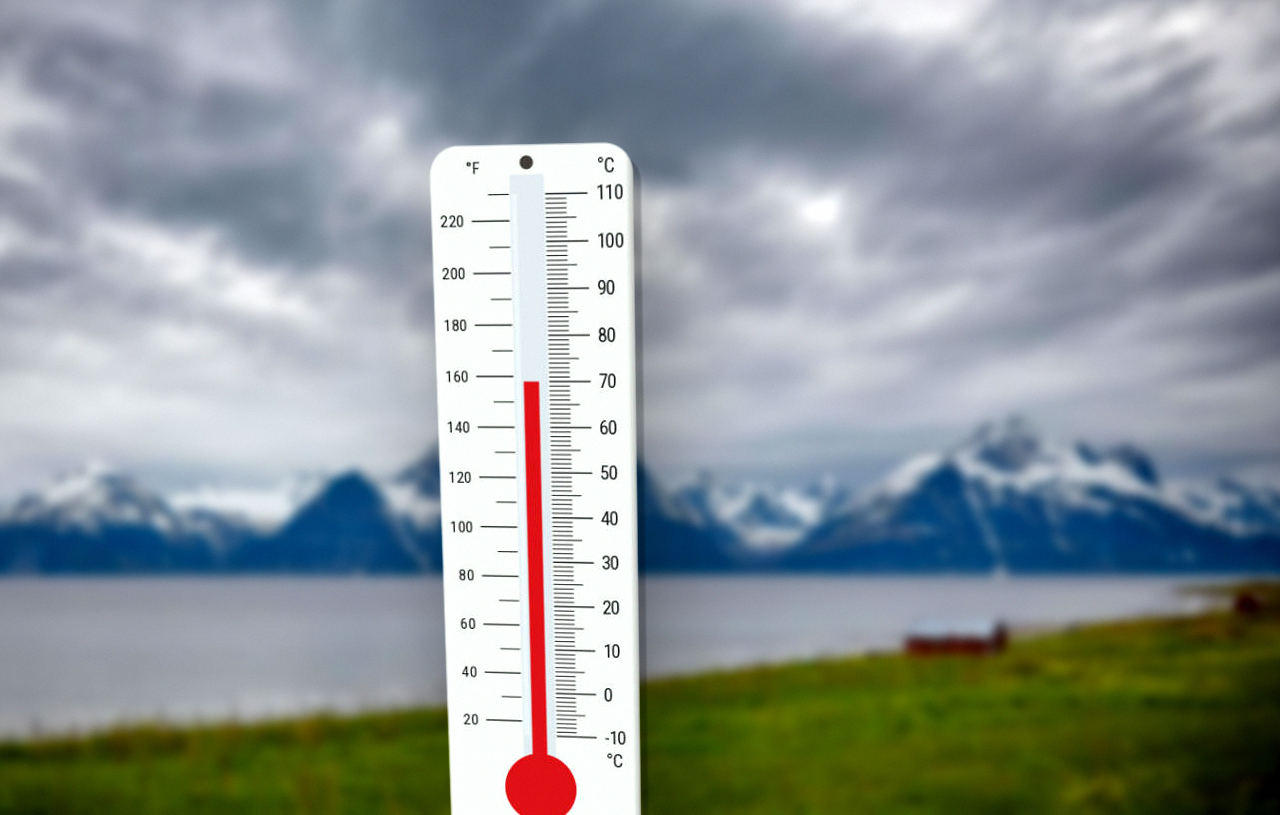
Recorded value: 70; °C
